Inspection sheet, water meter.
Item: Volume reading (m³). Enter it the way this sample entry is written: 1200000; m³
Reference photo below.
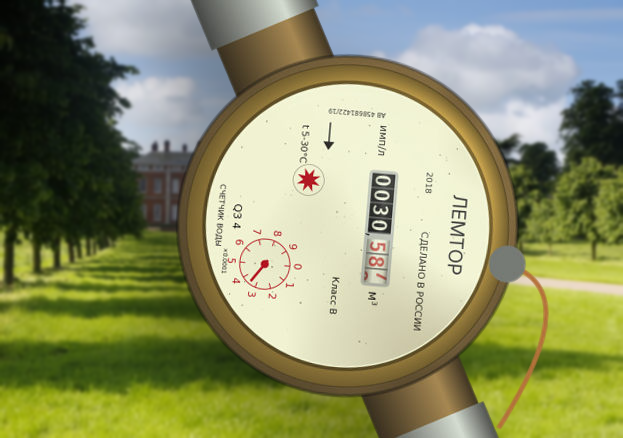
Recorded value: 30.5873; m³
